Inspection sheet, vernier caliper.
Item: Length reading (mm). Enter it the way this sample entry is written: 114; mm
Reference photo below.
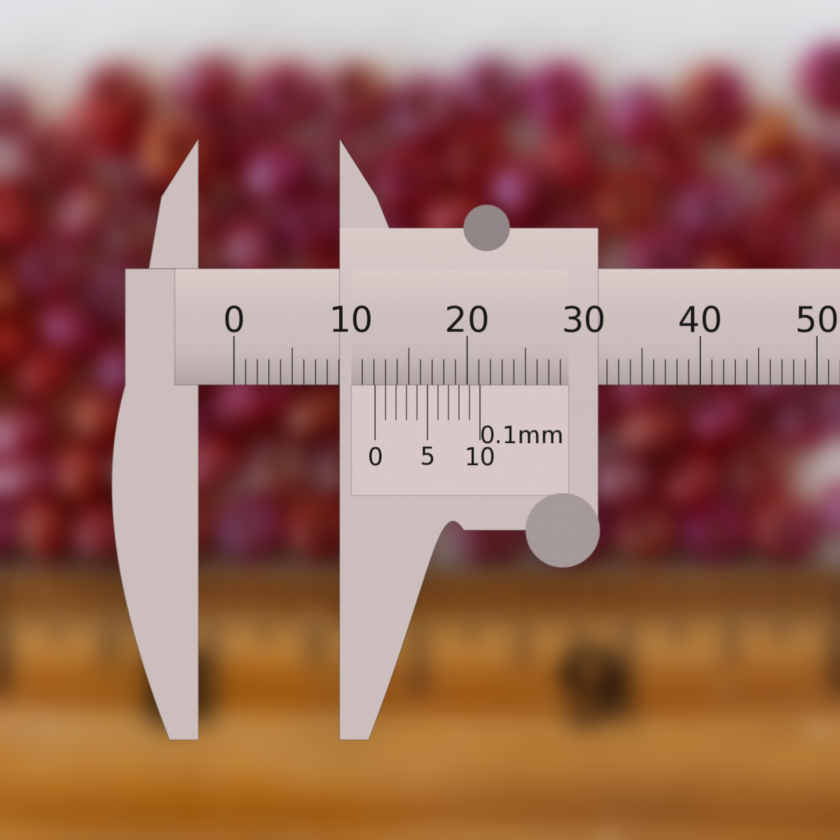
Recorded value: 12.1; mm
